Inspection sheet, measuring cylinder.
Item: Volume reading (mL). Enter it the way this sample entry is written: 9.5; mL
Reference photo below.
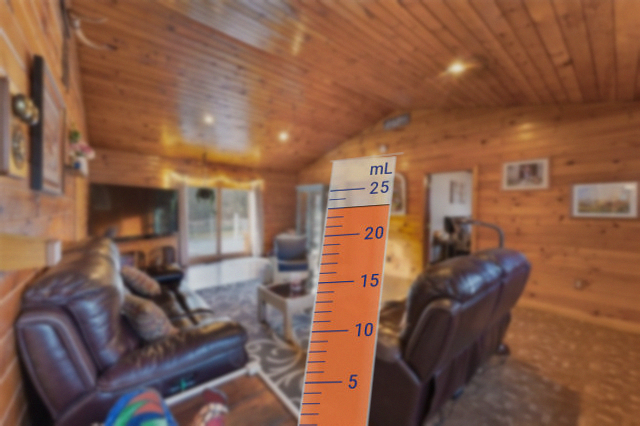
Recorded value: 23; mL
